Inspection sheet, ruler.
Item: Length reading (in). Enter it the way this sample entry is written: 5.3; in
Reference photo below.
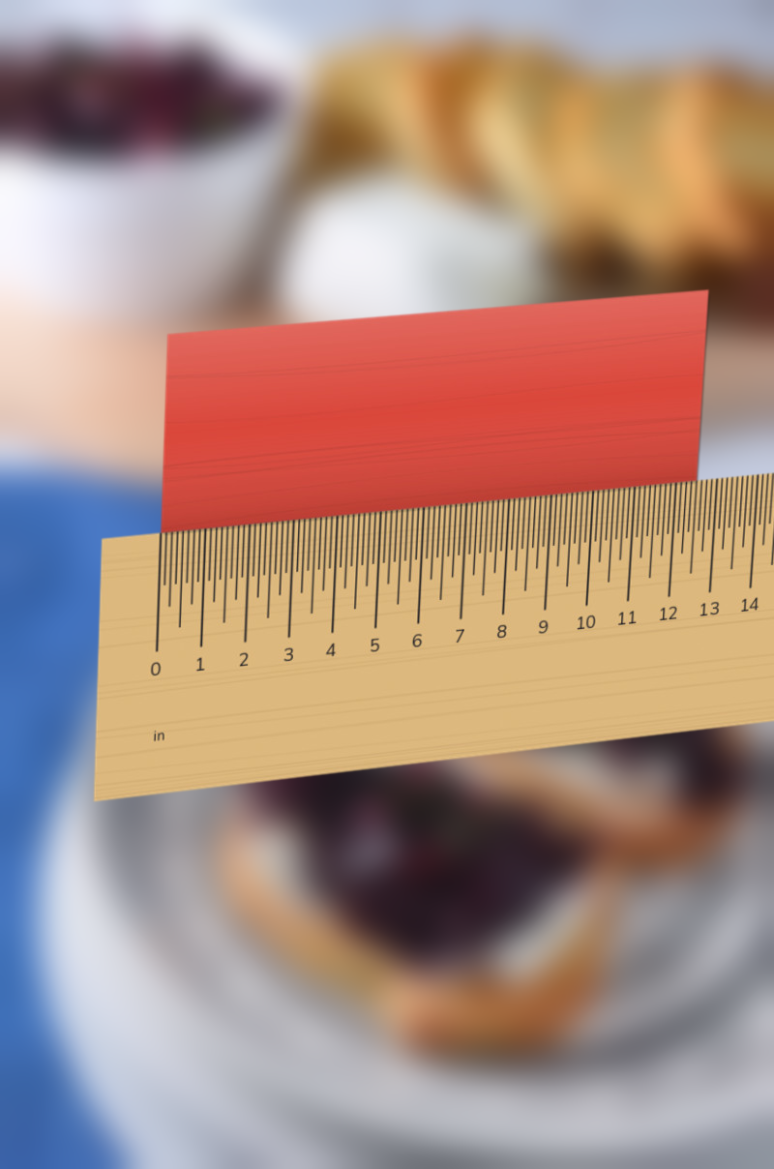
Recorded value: 12.5; in
